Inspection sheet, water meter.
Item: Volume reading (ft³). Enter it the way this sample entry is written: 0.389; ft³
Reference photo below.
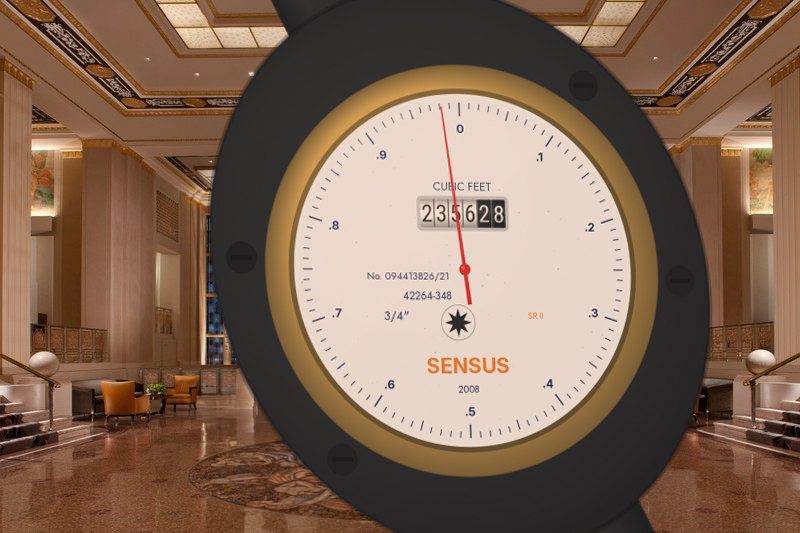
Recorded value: 235627.98; ft³
